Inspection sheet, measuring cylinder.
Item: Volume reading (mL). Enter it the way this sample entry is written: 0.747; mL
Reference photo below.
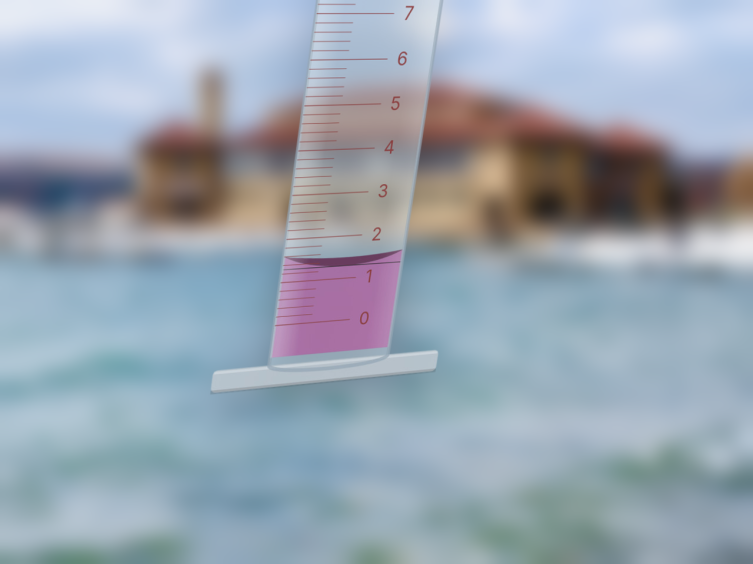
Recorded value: 1.3; mL
